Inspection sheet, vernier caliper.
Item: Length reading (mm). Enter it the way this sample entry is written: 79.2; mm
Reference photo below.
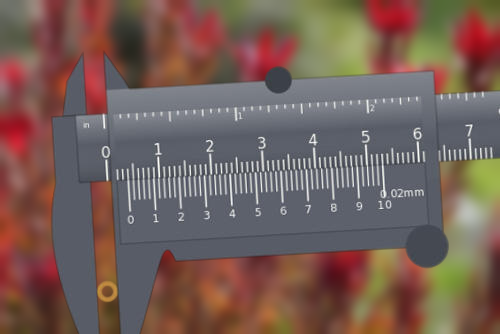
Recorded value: 4.0; mm
